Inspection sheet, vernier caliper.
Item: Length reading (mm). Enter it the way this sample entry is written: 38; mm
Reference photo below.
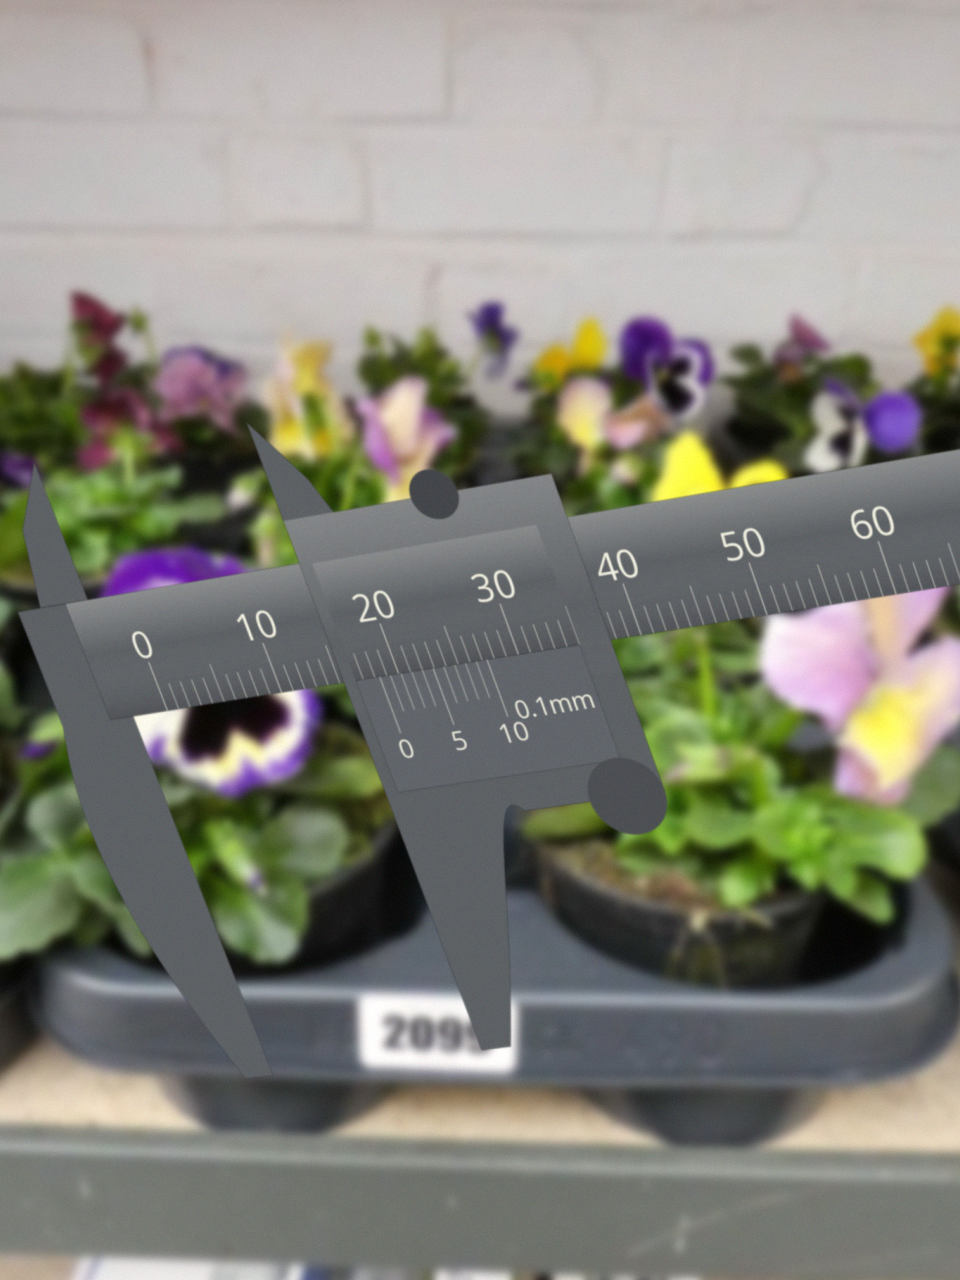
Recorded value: 18.4; mm
